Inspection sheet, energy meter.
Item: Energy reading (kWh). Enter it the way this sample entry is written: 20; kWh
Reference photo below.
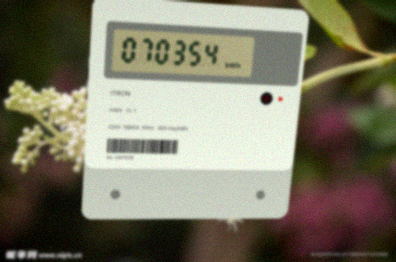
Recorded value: 70354; kWh
